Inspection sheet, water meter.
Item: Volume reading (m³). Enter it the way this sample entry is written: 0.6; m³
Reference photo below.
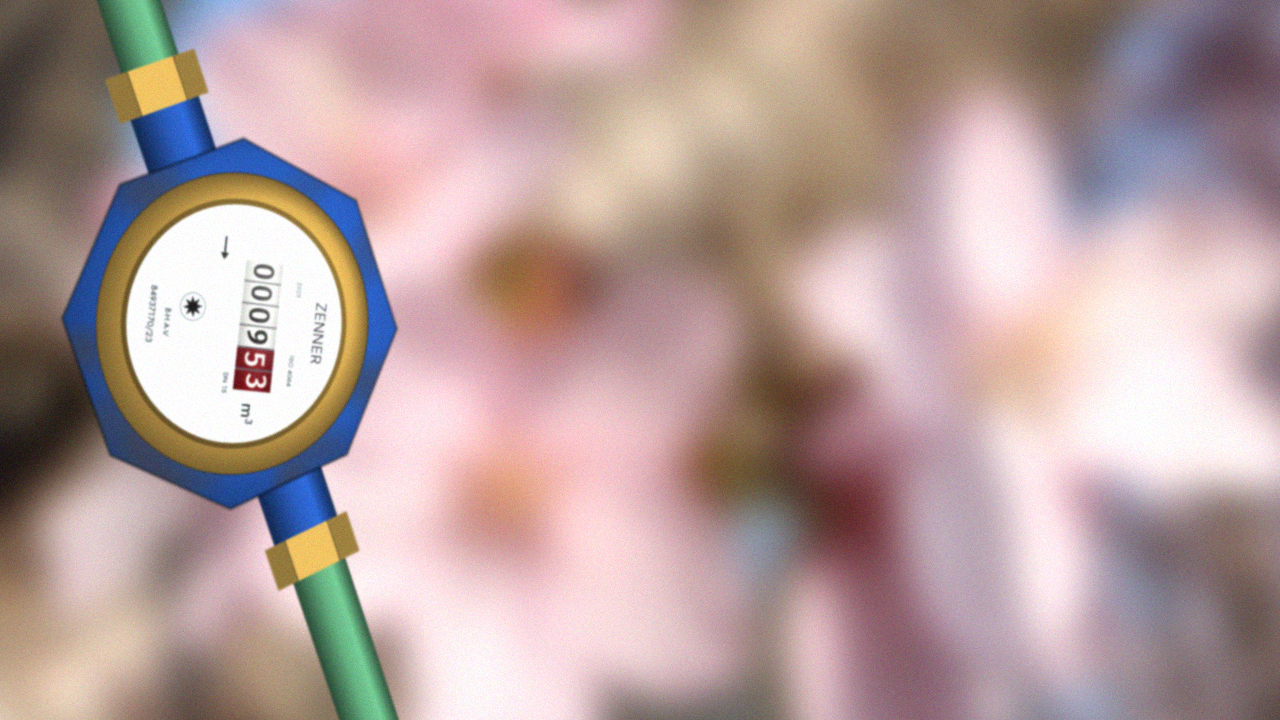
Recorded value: 9.53; m³
